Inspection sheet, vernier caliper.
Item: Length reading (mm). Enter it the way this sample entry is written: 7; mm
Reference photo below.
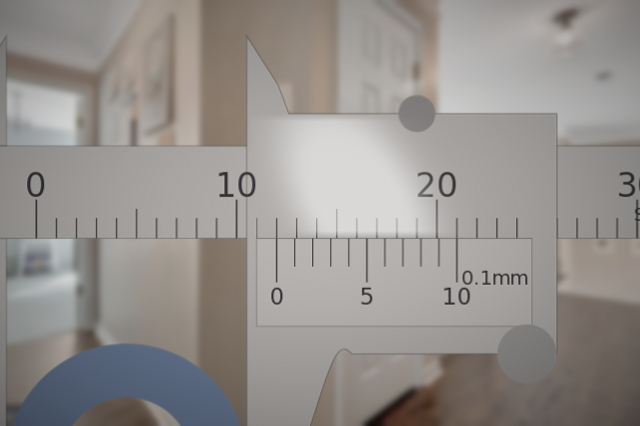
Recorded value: 12.0; mm
